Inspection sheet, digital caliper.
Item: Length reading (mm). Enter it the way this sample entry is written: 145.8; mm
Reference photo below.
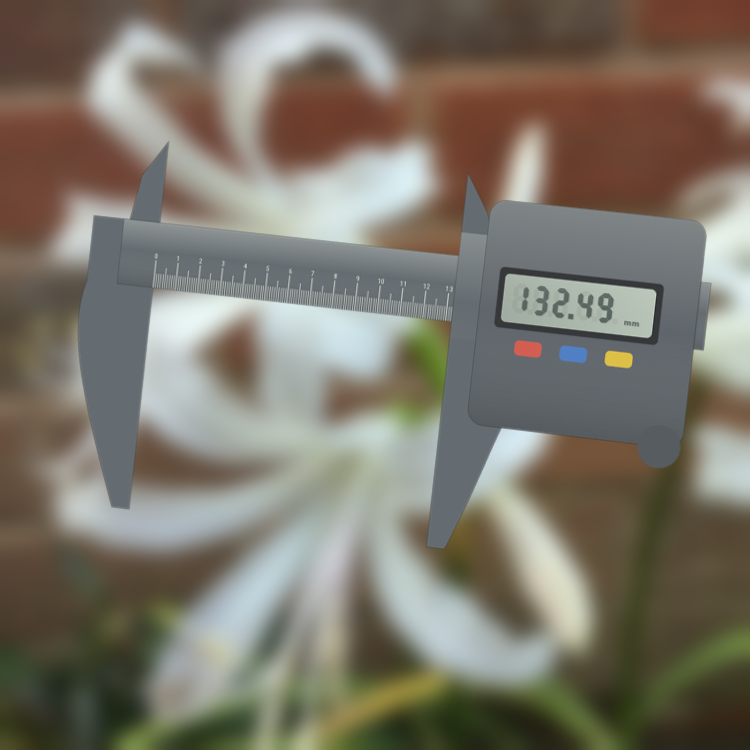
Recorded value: 132.49; mm
